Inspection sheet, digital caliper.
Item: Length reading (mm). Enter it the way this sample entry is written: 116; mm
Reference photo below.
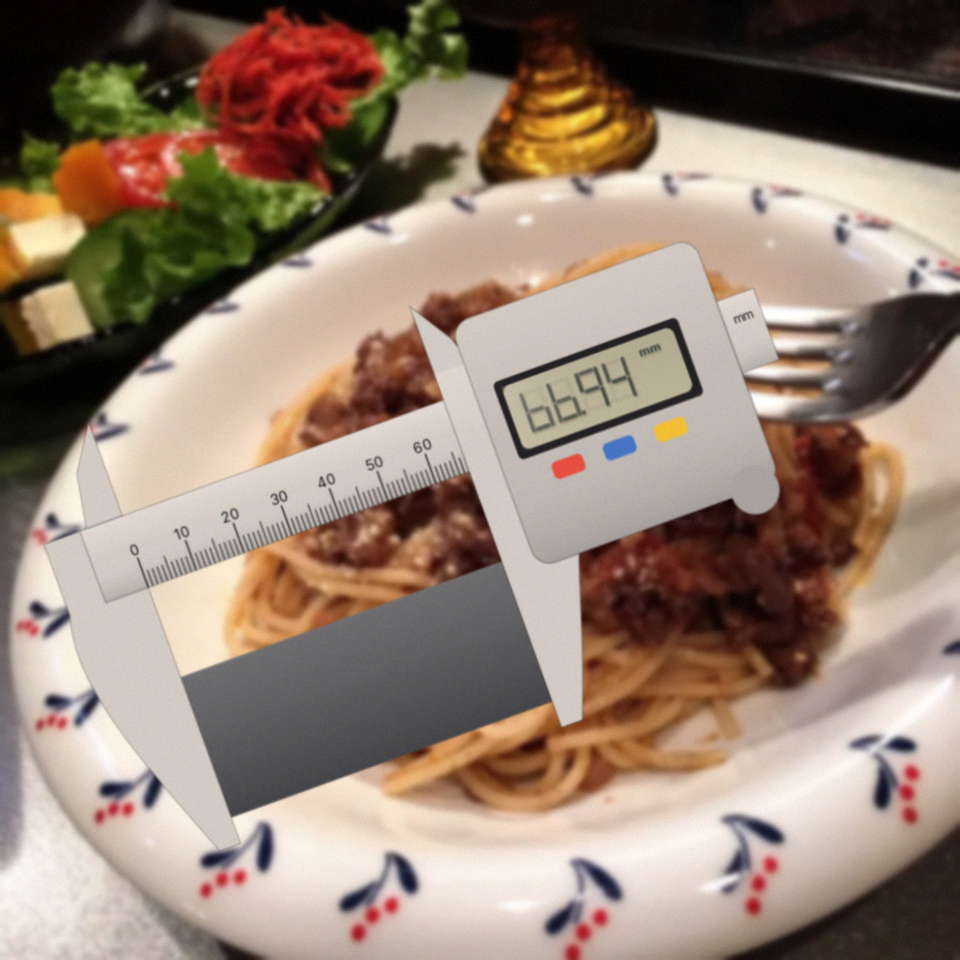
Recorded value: 66.94; mm
